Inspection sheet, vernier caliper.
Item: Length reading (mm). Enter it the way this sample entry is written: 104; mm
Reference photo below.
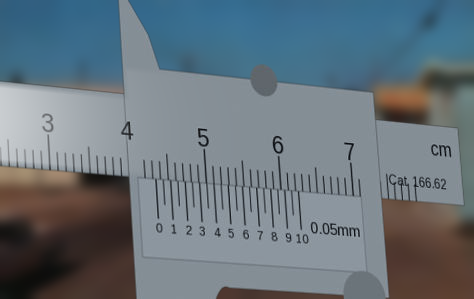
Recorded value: 43.4; mm
